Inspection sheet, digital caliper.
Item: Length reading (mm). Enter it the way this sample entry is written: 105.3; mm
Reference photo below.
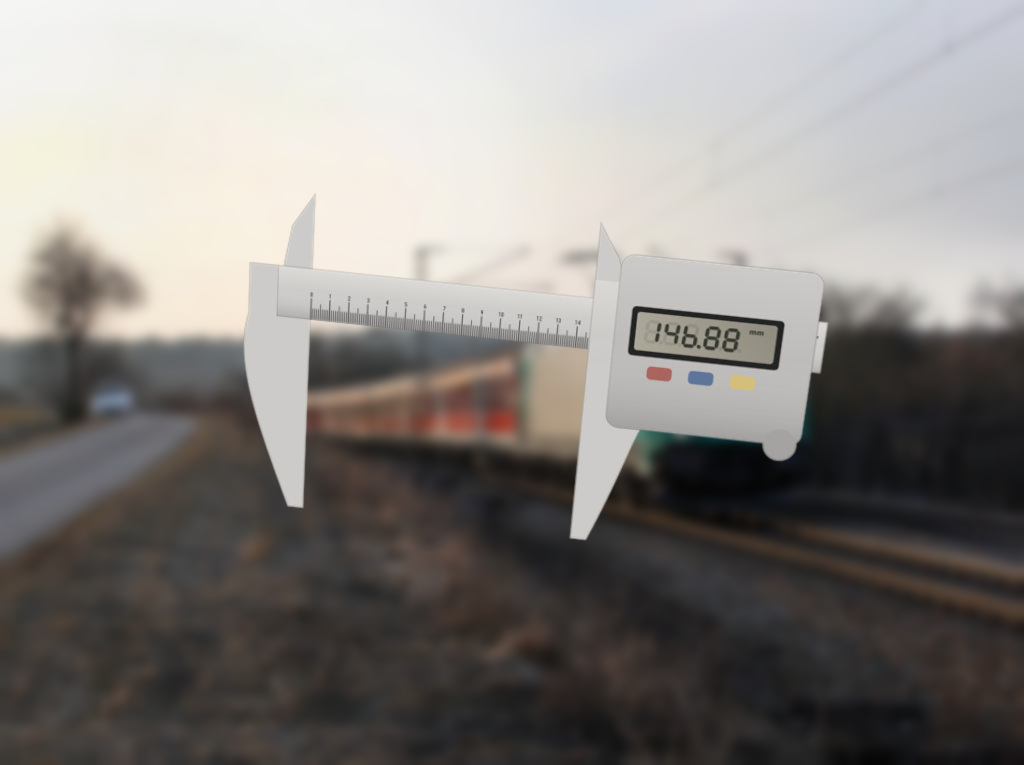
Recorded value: 146.88; mm
